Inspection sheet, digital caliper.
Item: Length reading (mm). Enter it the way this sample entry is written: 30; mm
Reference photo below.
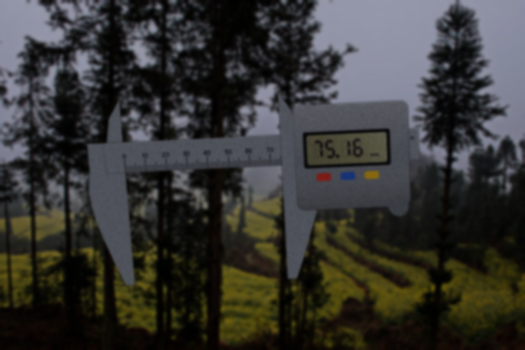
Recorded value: 75.16; mm
